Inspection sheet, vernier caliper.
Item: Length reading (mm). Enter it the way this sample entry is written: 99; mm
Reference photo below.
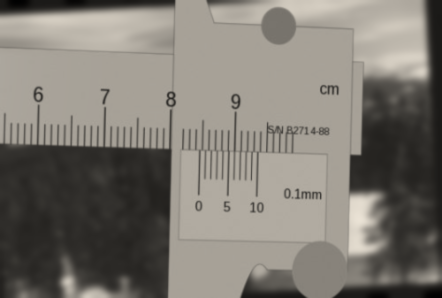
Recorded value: 84.6; mm
